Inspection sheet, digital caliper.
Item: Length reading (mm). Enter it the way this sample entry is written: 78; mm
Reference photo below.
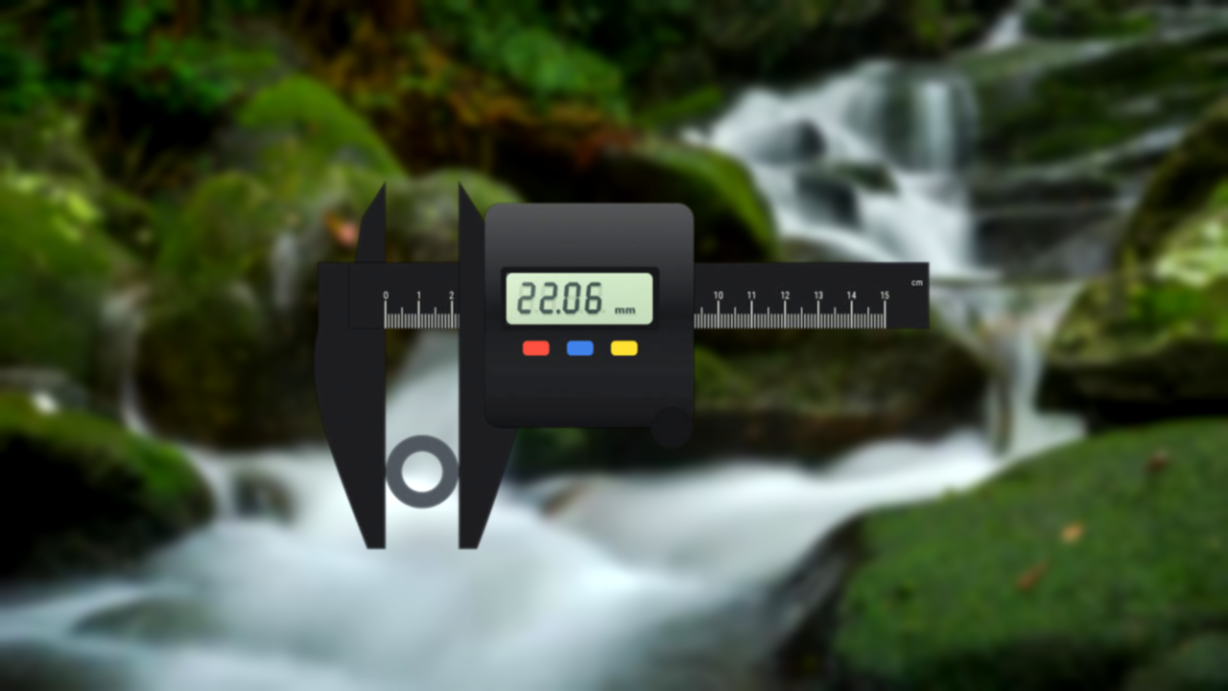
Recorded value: 22.06; mm
